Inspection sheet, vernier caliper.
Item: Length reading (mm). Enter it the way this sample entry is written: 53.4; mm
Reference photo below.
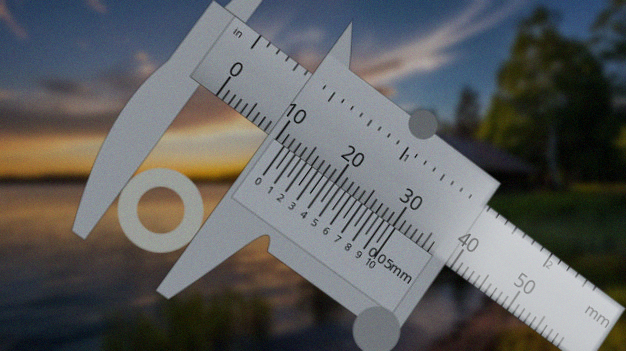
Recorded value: 11.4; mm
